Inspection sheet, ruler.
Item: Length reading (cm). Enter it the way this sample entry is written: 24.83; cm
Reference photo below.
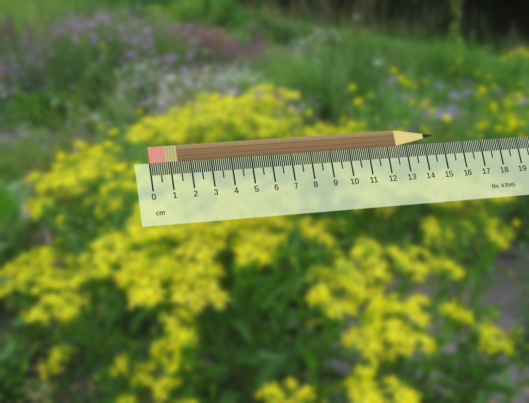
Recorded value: 14.5; cm
